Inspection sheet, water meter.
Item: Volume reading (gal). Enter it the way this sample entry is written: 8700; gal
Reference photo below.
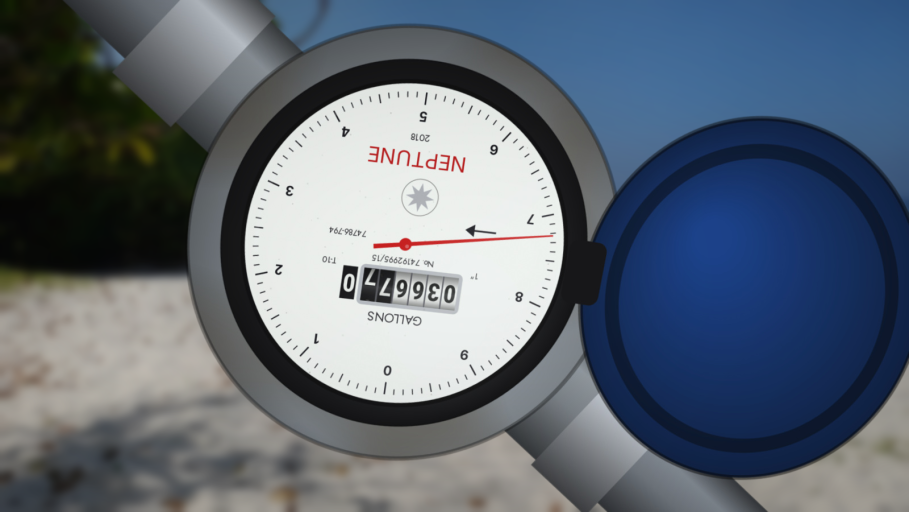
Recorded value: 366767.2; gal
